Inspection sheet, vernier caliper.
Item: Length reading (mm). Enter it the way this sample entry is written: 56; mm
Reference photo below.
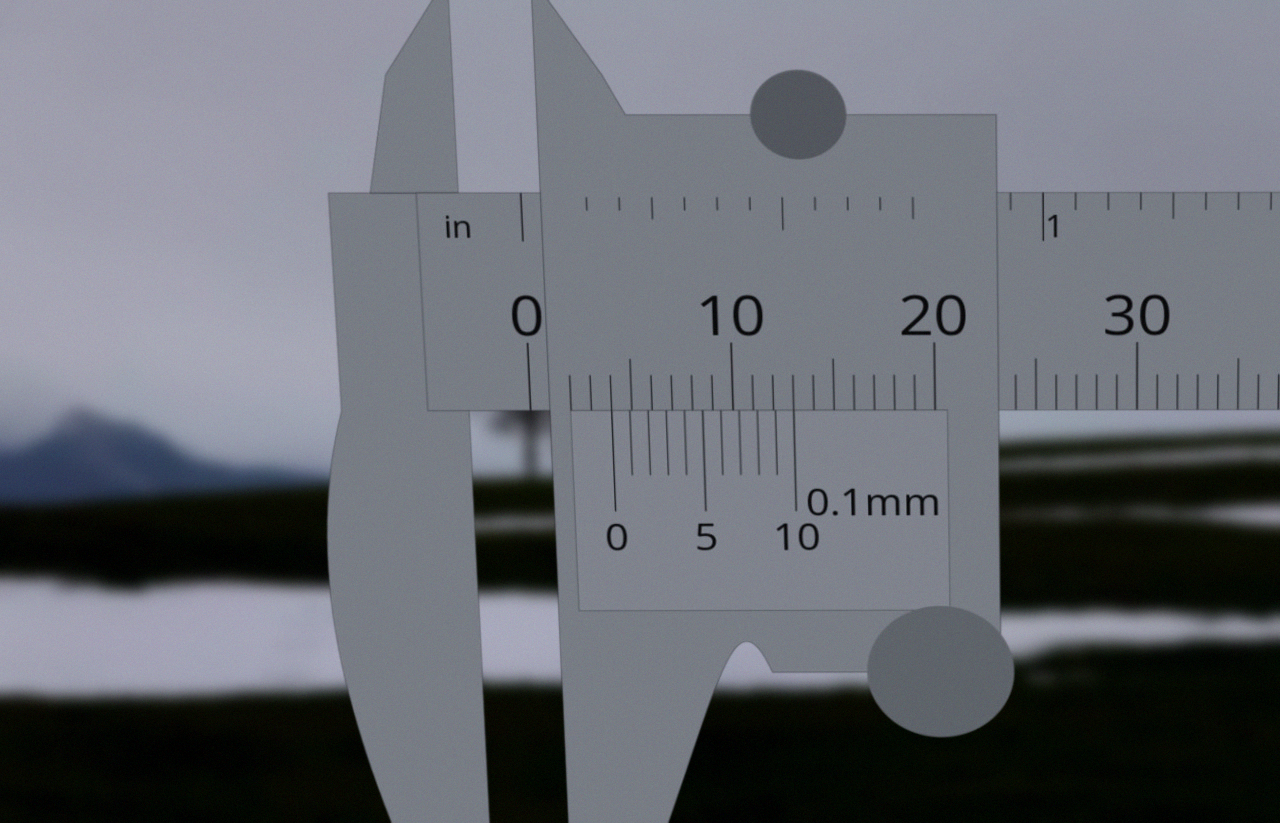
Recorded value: 4.0; mm
